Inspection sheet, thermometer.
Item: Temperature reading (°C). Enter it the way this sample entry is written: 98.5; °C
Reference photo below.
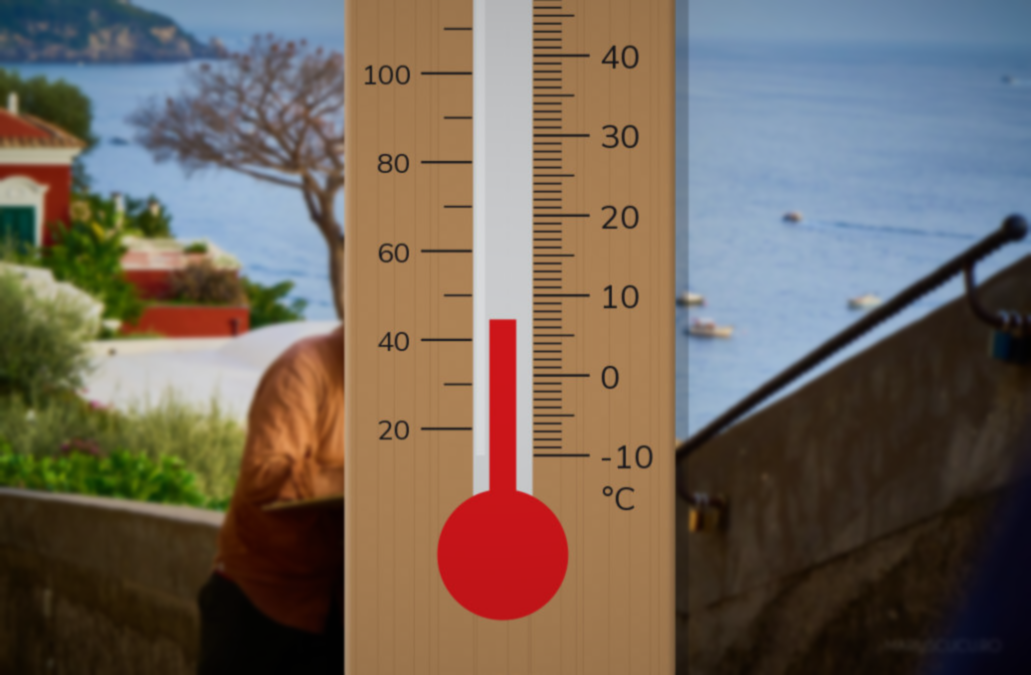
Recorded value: 7; °C
